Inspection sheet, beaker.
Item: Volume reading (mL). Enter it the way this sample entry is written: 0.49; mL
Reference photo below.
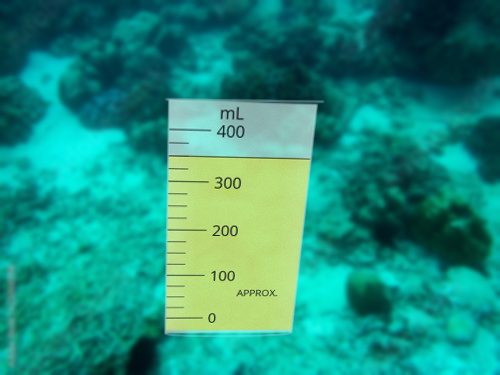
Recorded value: 350; mL
